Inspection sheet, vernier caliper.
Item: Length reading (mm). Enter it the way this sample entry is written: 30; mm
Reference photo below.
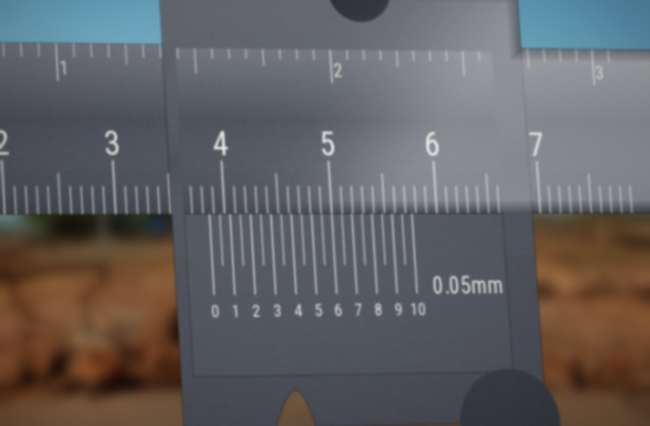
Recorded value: 38.6; mm
